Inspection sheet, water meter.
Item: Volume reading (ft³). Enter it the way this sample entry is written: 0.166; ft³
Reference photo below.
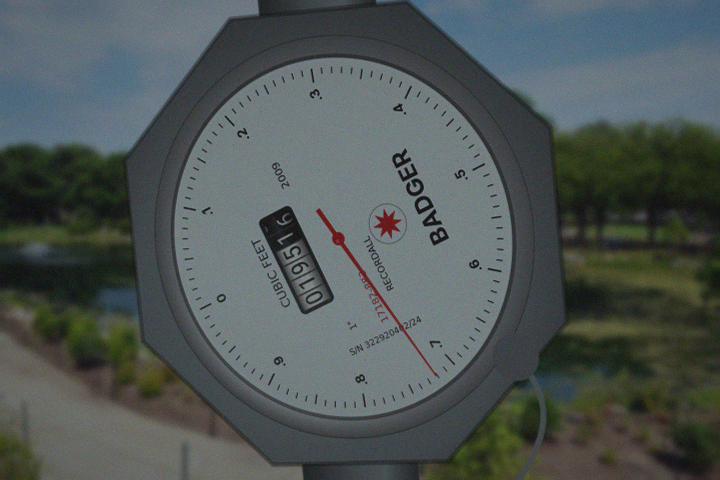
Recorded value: 19515.72; ft³
